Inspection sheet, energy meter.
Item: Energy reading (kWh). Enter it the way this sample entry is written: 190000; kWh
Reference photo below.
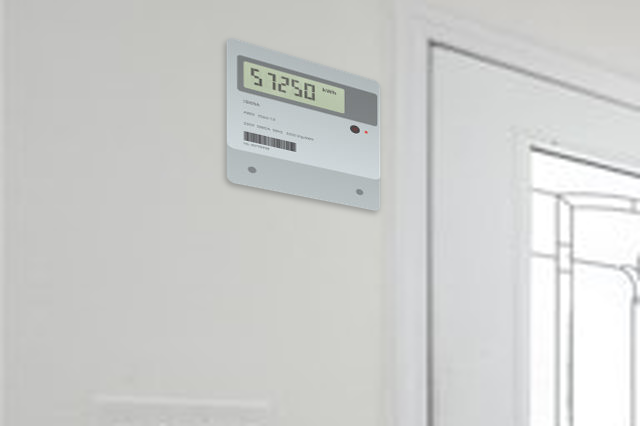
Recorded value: 57250; kWh
